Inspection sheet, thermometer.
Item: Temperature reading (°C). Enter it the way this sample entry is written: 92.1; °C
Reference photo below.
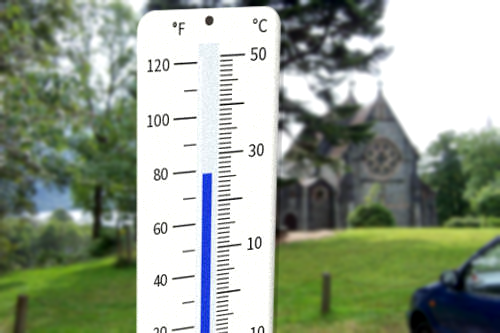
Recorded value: 26; °C
